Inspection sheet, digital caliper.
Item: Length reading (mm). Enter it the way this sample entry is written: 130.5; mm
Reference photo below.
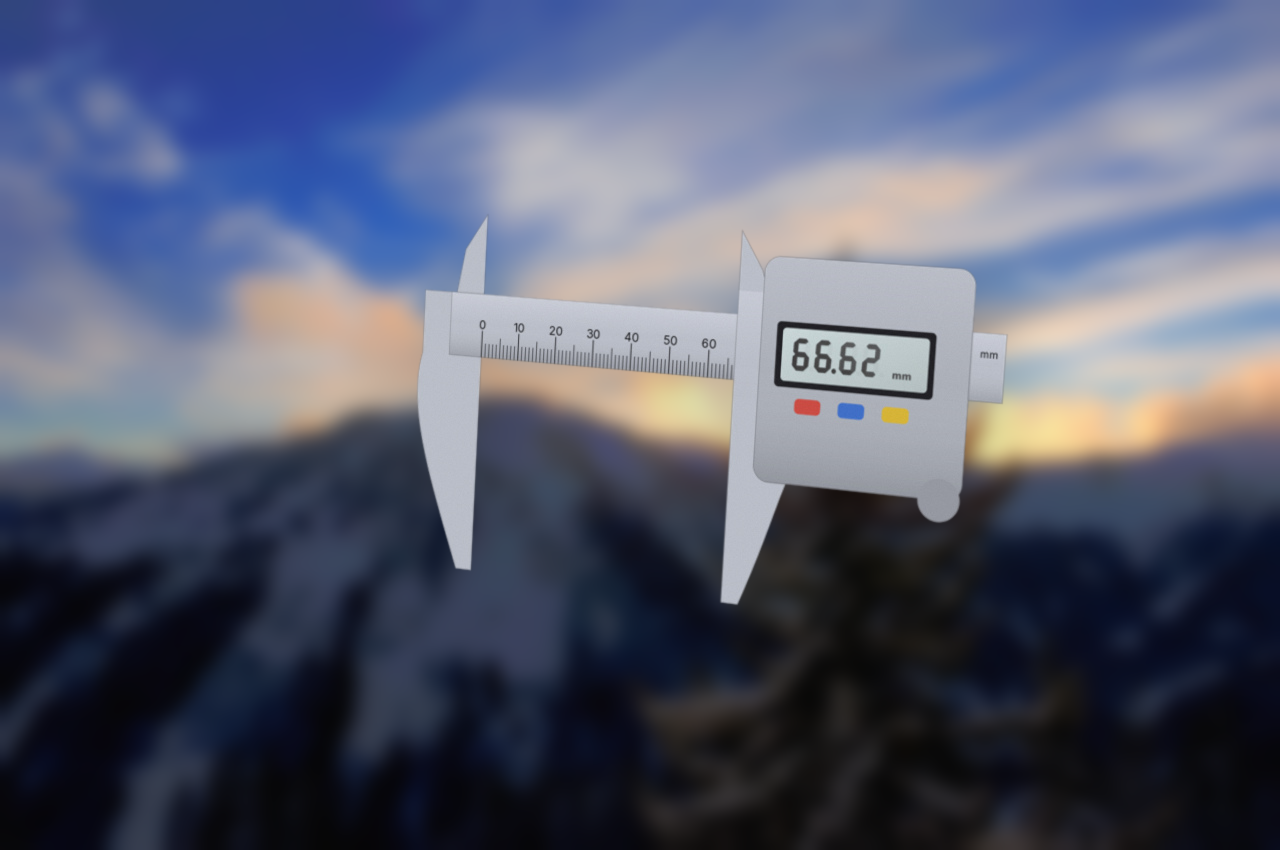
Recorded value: 66.62; mm
